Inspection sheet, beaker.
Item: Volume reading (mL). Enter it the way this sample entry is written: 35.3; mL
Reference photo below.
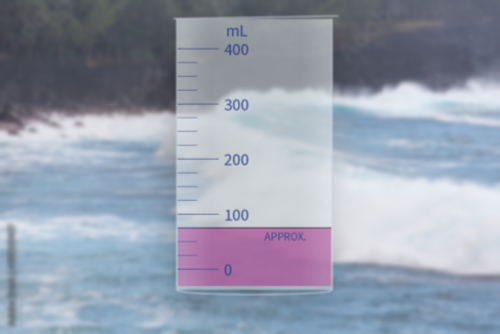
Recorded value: 75; mL
